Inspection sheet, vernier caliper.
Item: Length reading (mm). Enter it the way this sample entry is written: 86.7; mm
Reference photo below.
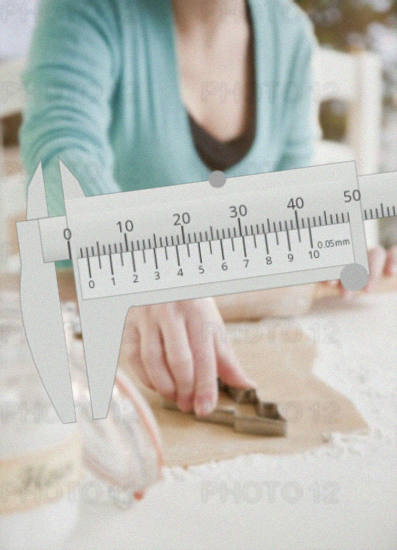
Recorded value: 3.0; mm
